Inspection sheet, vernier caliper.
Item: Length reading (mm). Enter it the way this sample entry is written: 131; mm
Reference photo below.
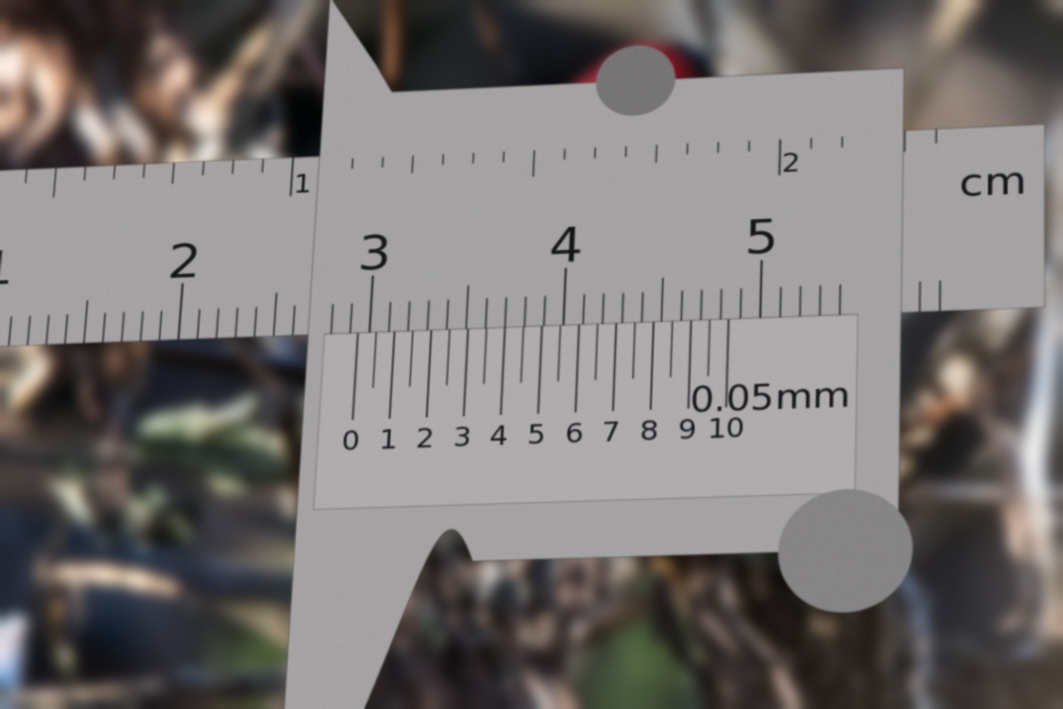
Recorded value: 29.4; mm
